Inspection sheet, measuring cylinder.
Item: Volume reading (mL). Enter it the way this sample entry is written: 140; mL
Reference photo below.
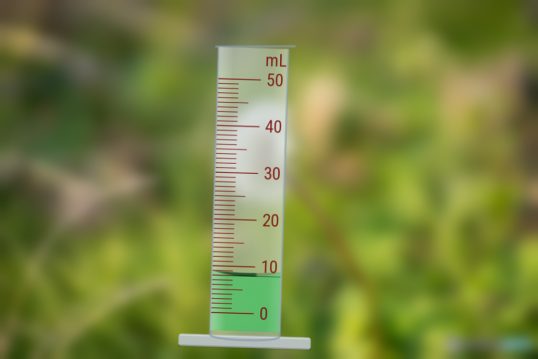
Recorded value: 8; mL
